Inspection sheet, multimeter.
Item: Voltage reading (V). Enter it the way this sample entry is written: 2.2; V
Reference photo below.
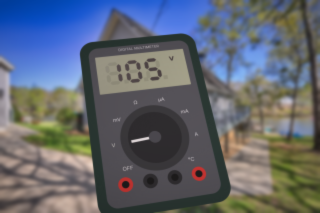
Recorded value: 105; V
